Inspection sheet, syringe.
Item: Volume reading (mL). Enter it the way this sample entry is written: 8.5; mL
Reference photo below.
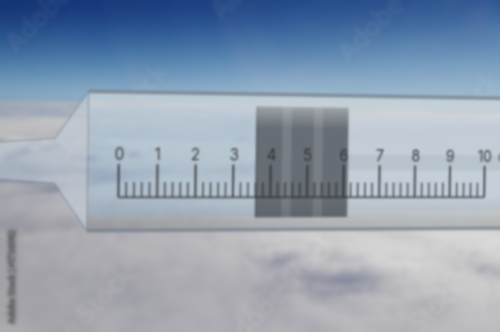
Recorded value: 3.6; mL
